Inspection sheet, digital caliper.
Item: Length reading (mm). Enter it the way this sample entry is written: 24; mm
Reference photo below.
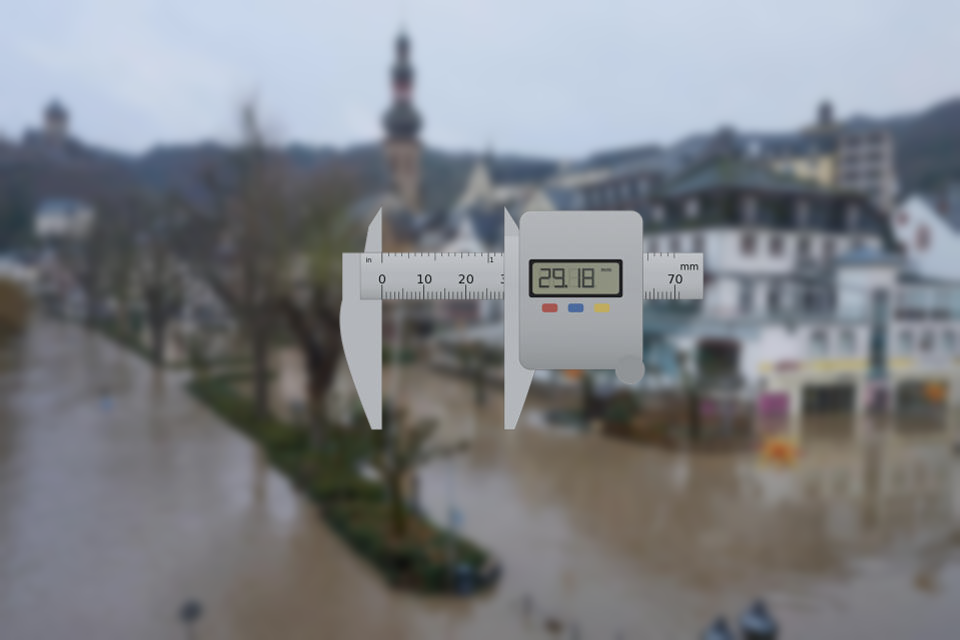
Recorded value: 29.18; mm
